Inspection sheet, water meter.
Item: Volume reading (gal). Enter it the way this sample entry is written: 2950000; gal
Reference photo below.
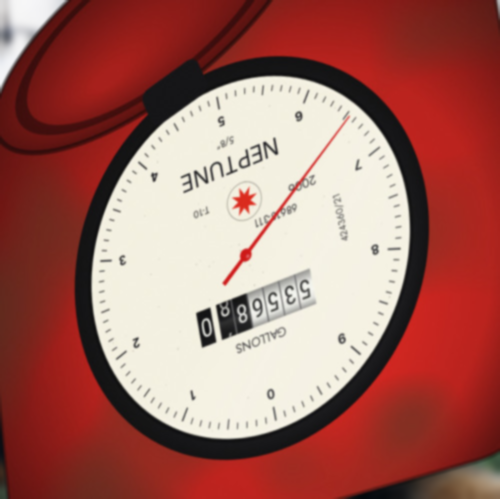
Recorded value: 5356876.5; gal
